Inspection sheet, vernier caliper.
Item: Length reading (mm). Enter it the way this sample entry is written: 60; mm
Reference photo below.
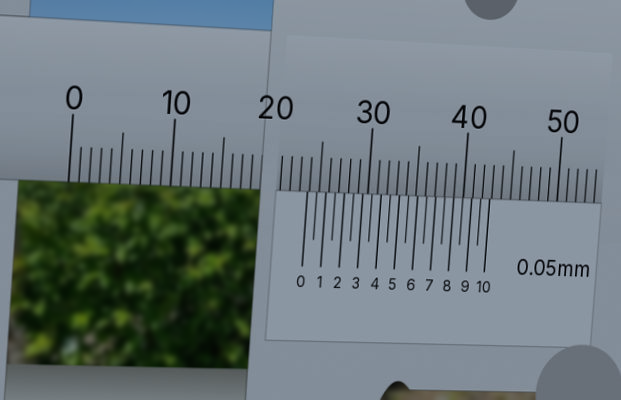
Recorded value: 23.8; mm
